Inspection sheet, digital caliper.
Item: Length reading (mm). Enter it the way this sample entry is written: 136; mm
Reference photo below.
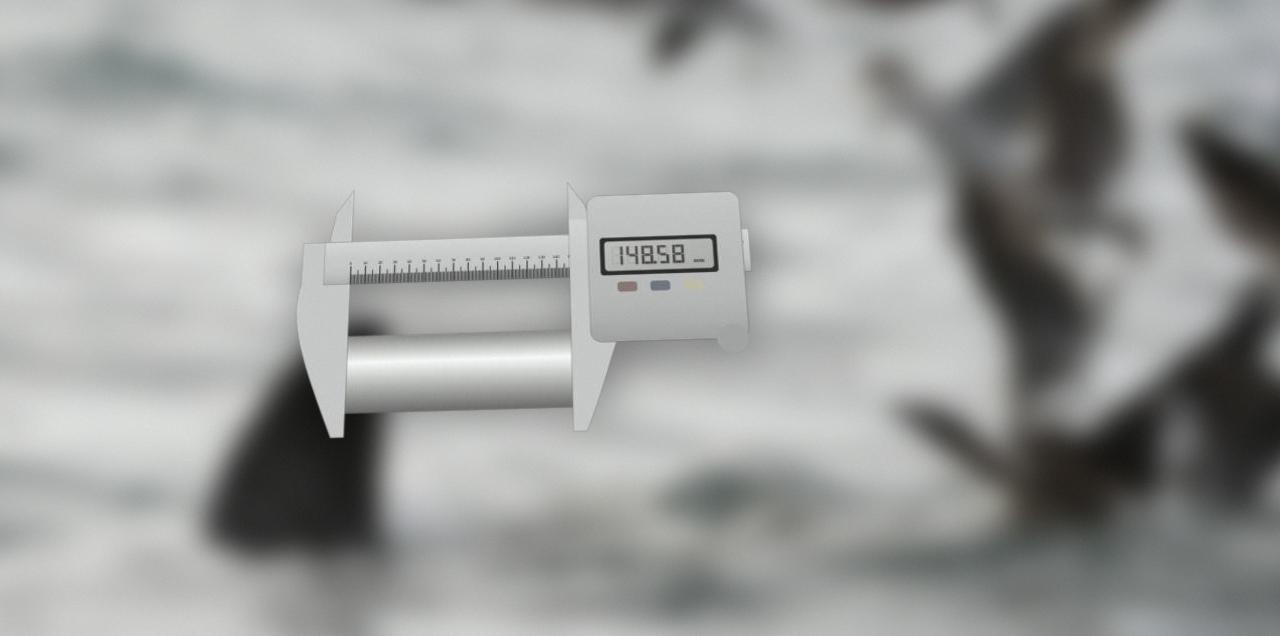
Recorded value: 148.58; mm
